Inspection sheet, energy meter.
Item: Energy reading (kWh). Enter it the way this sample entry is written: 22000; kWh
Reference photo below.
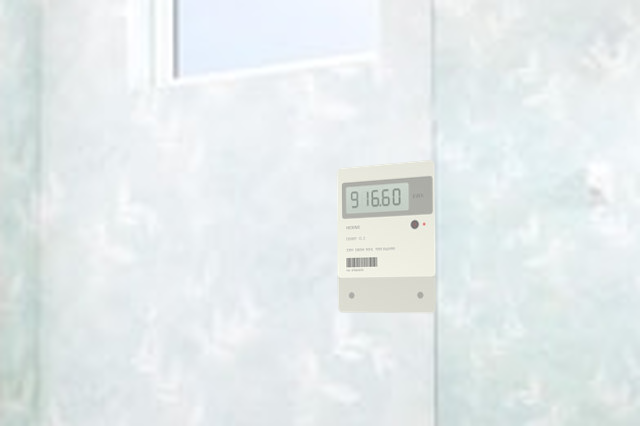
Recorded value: 916.60; kWh
